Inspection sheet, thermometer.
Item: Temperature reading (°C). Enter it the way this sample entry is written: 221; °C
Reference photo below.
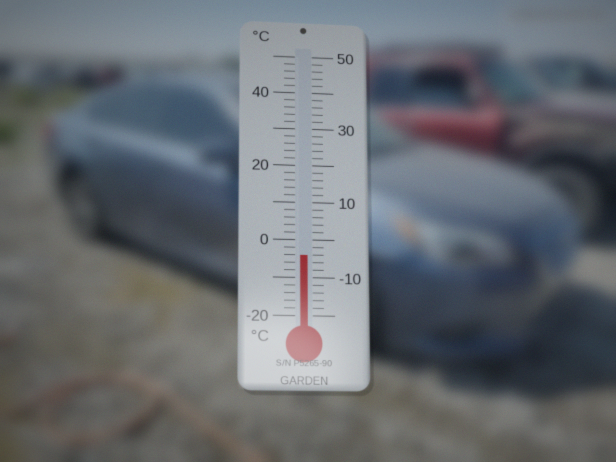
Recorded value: -4; °C
